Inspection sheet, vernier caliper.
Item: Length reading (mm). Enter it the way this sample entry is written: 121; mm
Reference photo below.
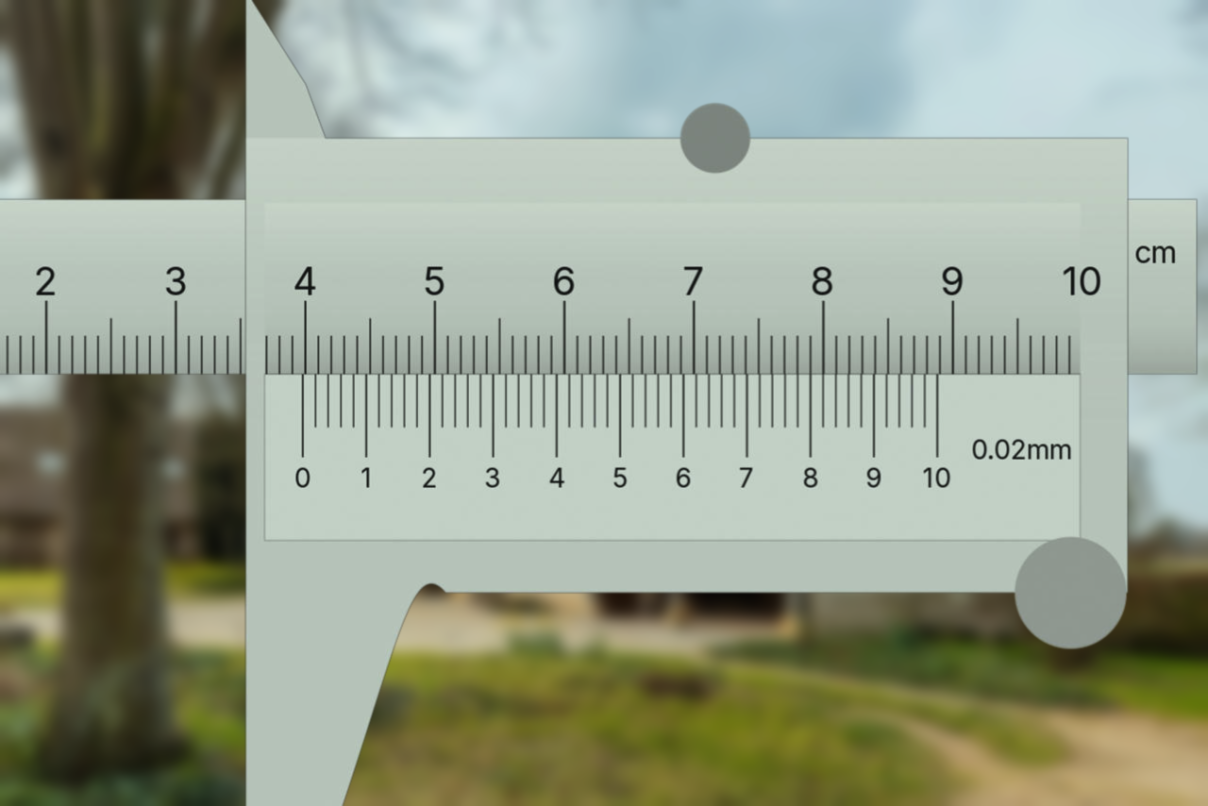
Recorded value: 39.8; mm
